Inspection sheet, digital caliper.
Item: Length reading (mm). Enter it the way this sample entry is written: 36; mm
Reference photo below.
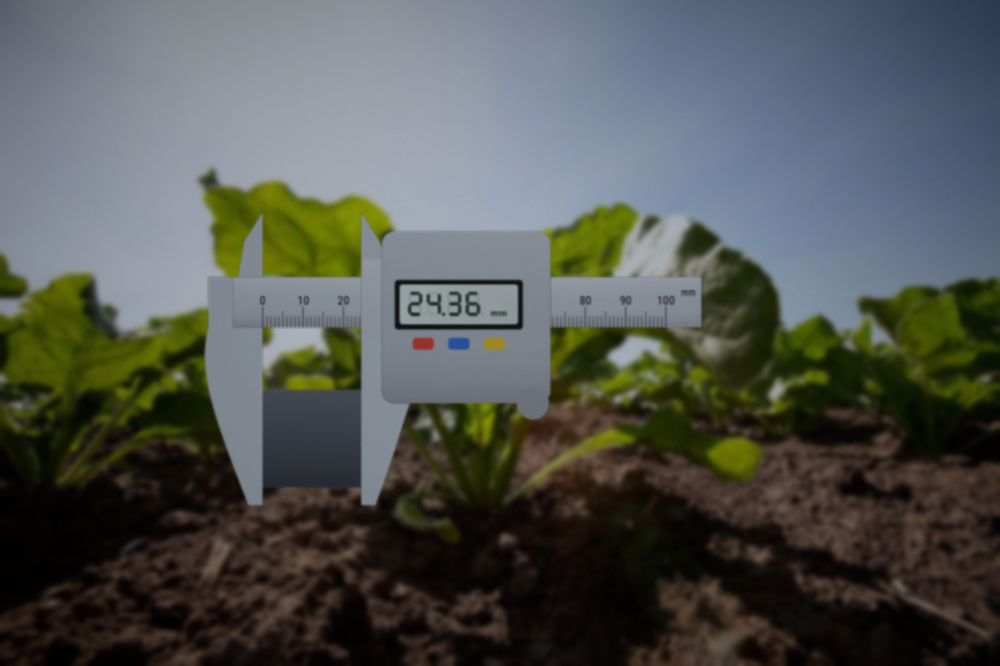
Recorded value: 24.36; mm
